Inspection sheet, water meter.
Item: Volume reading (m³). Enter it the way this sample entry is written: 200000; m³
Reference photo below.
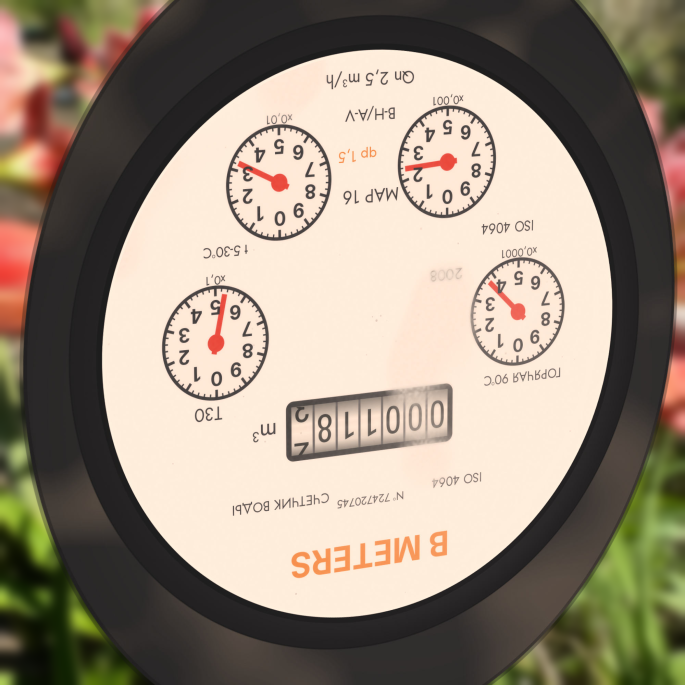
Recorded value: 1182.5323; m³
